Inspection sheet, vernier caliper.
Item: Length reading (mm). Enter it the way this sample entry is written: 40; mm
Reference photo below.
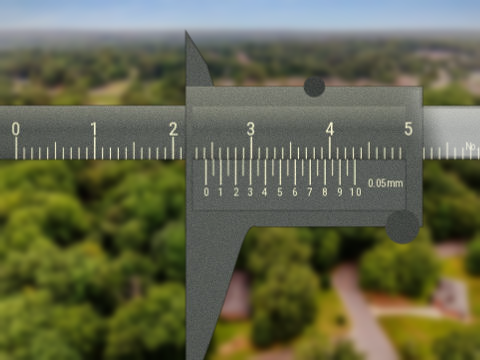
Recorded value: 24.2; mm
